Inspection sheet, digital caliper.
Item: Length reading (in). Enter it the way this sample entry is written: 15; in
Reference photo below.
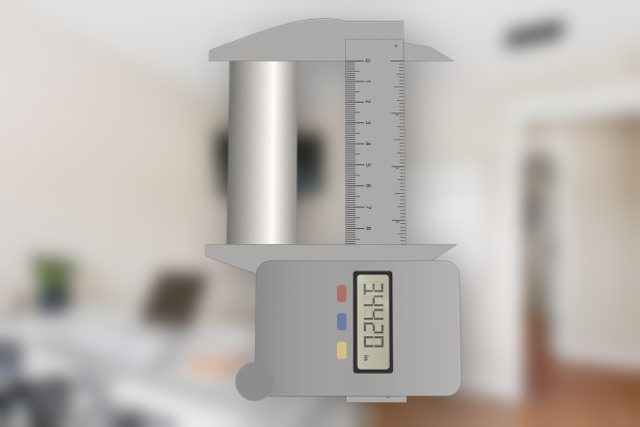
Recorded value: 3.4420; in
